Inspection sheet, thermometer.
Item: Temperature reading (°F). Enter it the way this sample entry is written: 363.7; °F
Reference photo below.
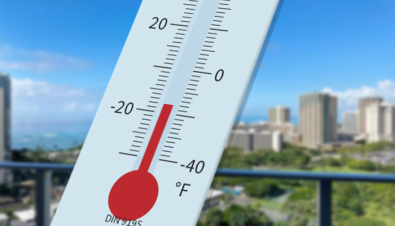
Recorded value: -16; °F
